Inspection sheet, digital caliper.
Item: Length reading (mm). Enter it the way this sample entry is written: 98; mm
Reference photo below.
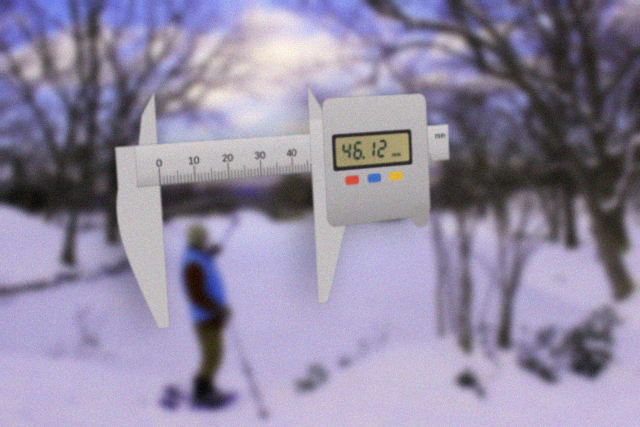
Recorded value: 46.12; mm
